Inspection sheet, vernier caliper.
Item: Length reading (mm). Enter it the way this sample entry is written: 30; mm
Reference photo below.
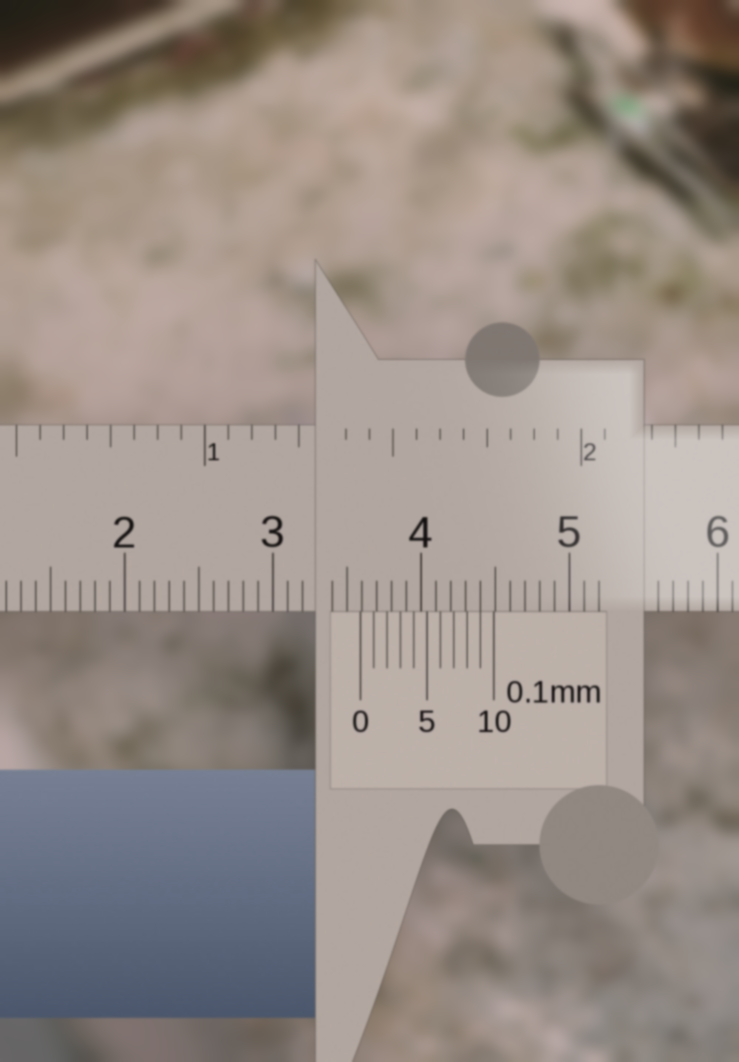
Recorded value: 35.9; mm
